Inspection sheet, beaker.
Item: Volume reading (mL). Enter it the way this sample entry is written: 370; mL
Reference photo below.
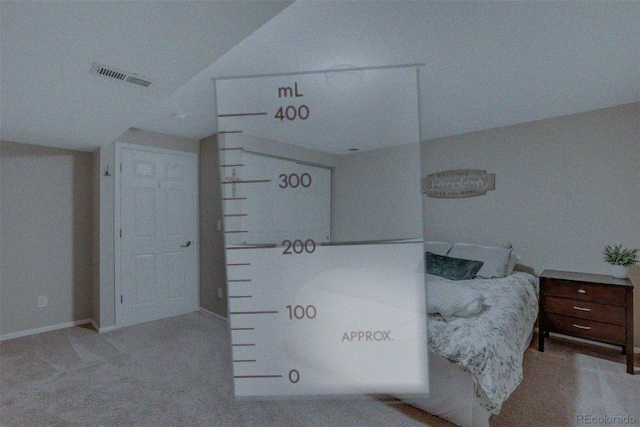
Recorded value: 200; mL
